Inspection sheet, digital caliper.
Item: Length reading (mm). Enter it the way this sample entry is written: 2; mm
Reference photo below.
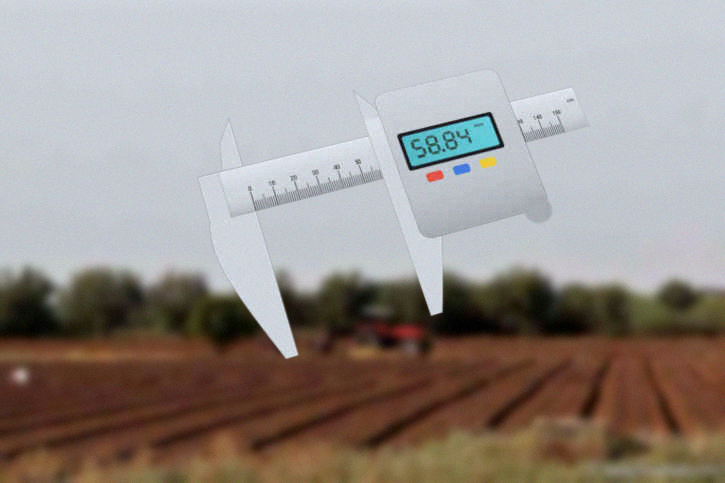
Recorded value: 58.84; mm
